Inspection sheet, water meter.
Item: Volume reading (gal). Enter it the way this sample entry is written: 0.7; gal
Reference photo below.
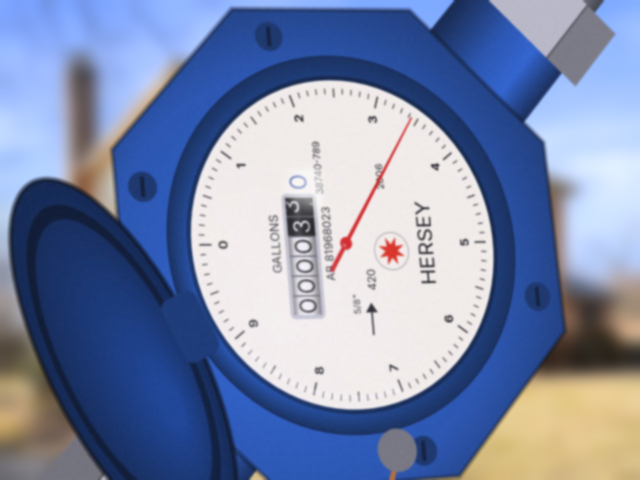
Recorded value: 333.4; gal
